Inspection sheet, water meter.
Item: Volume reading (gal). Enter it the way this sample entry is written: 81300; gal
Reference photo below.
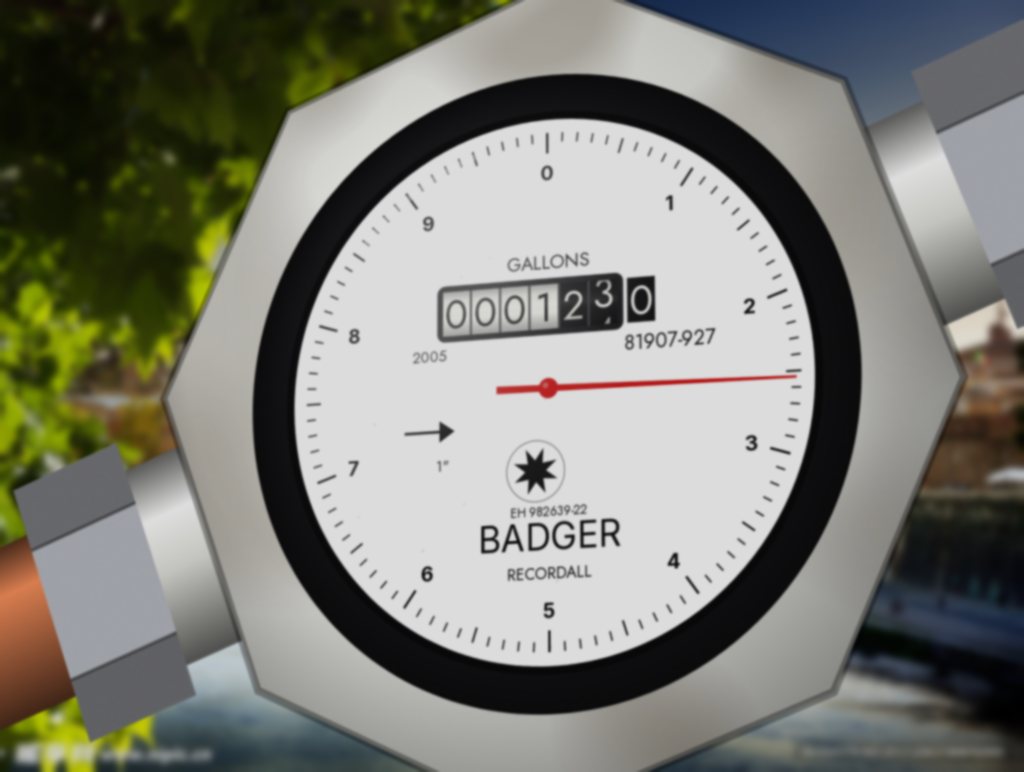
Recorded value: 1232.5; gal
